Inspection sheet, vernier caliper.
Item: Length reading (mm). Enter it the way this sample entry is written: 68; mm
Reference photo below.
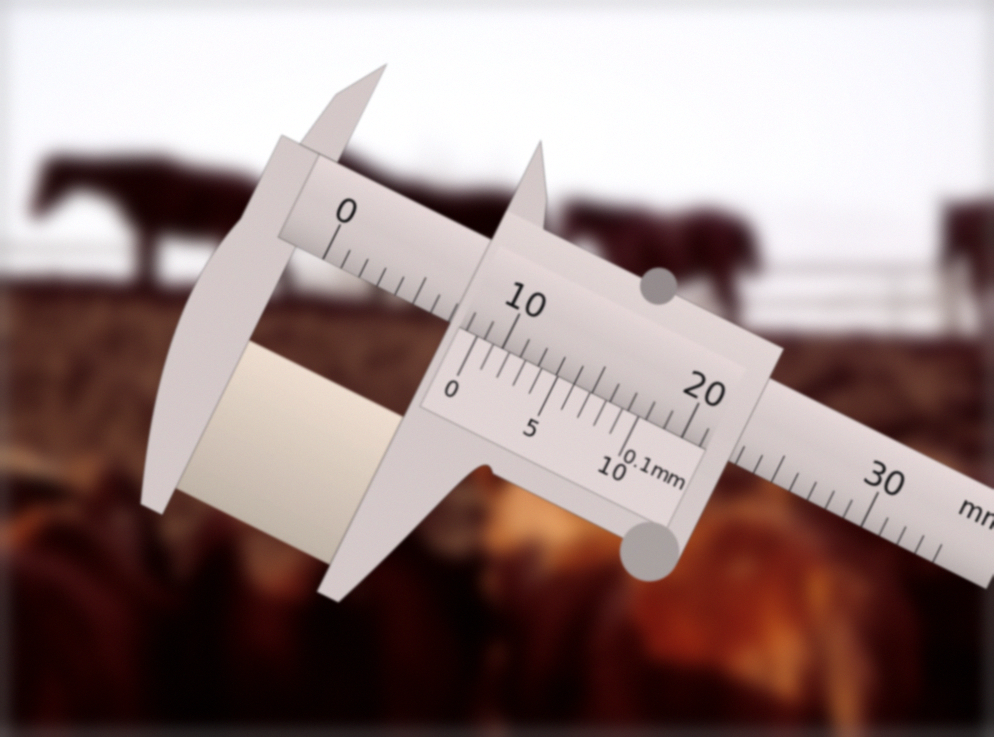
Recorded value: 8.6; mm
